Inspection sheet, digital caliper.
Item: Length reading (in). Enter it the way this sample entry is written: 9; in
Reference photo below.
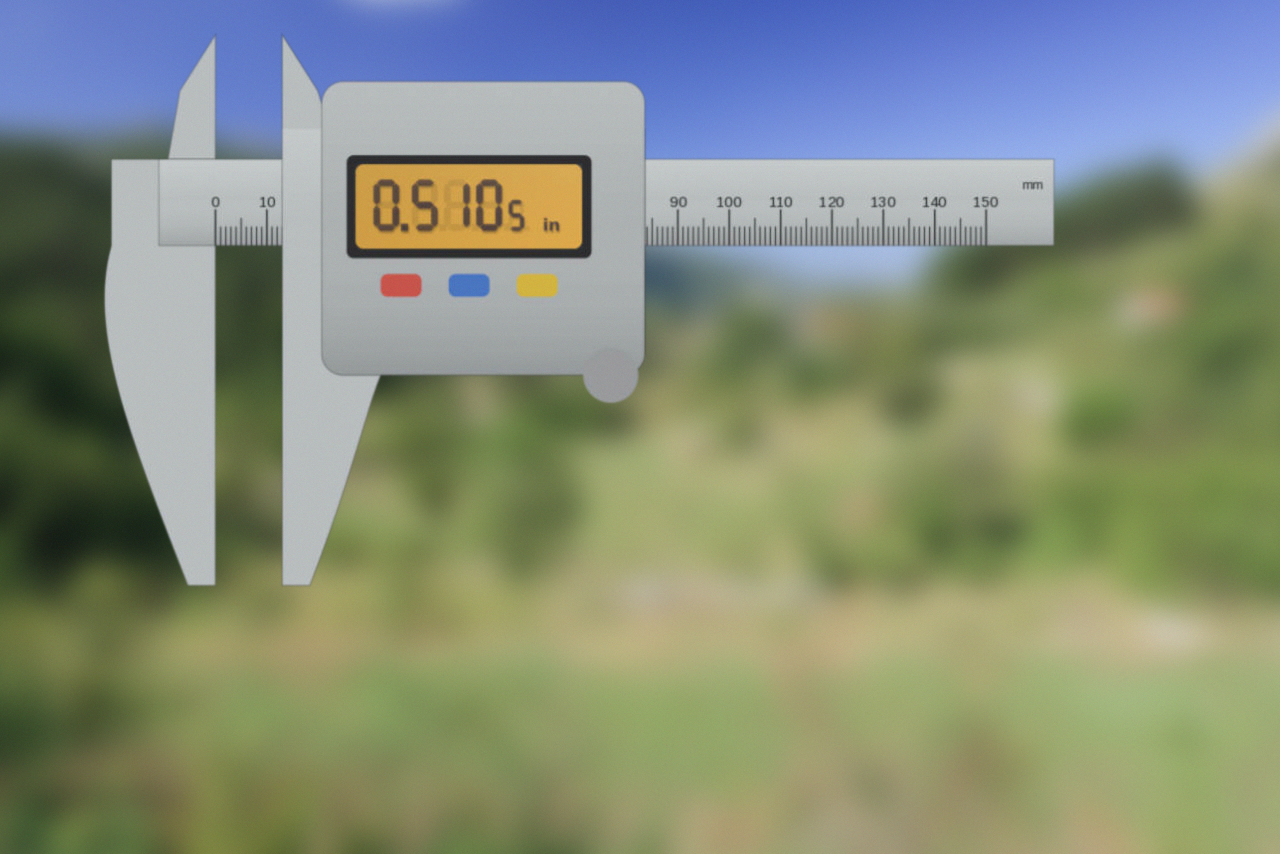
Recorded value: 0.5105; in
